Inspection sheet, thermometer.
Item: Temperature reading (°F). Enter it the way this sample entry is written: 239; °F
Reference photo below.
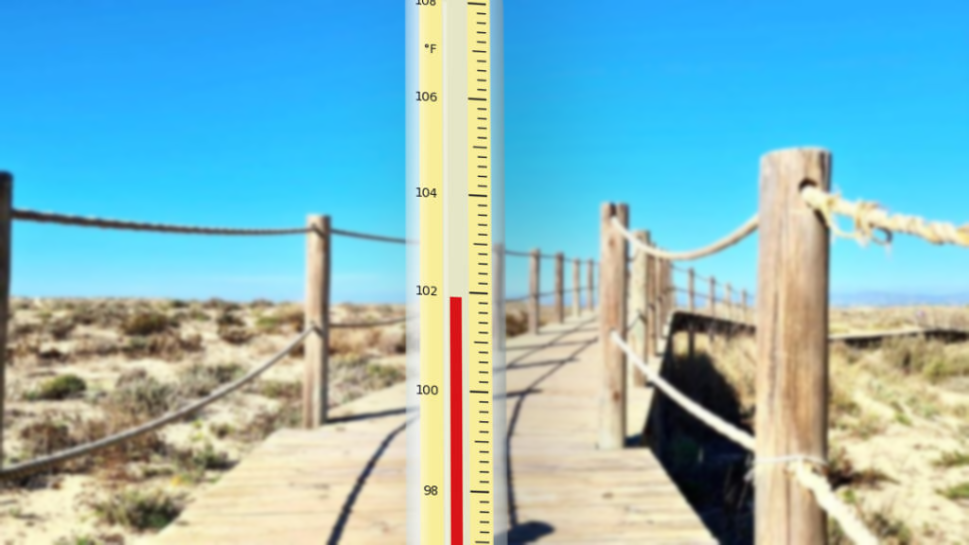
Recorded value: 101.9; °F
